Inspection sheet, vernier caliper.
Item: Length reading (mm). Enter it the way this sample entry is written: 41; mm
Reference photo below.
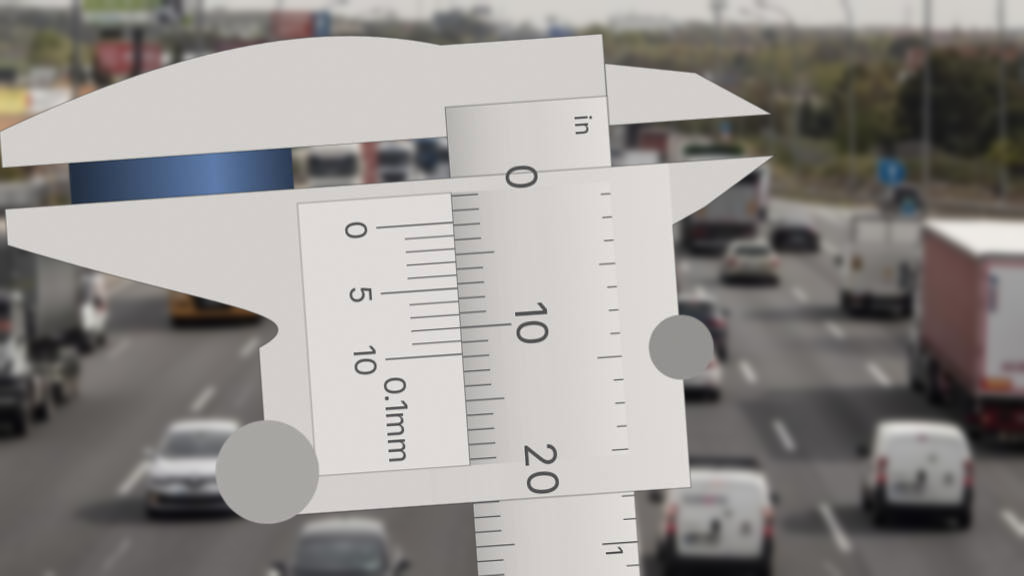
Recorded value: 2.8; mm
